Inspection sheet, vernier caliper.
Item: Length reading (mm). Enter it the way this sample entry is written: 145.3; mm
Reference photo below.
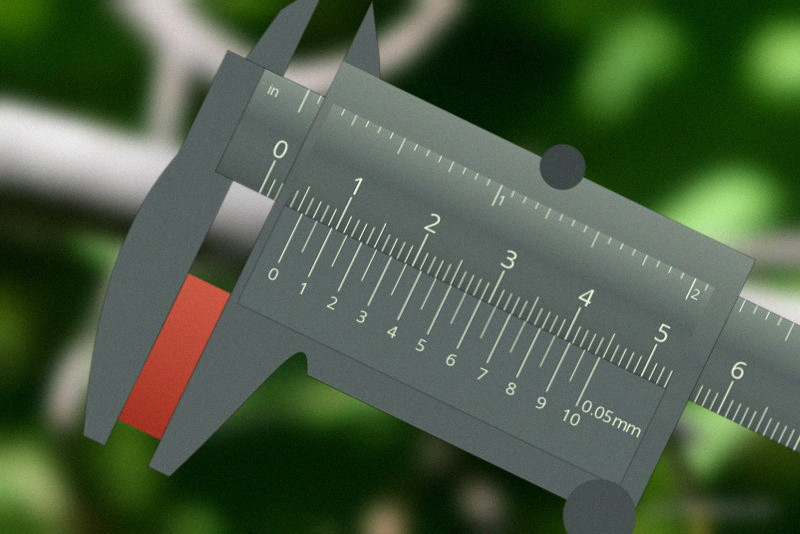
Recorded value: 5.6; mm
